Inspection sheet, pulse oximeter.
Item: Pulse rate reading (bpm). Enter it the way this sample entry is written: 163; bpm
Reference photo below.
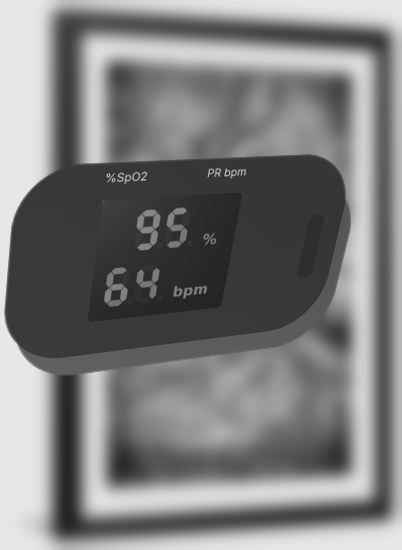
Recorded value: 64; bpm
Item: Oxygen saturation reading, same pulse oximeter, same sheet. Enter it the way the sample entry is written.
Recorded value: 95; %
